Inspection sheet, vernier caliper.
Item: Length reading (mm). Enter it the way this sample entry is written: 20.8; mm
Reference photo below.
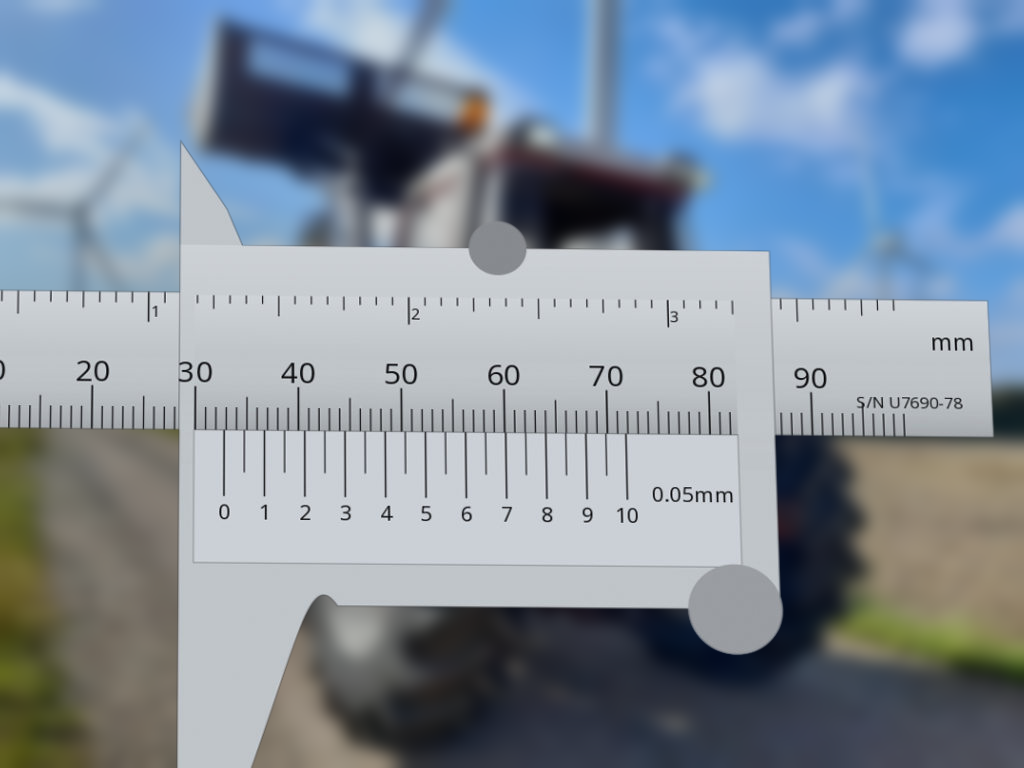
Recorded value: 32.8; mm
